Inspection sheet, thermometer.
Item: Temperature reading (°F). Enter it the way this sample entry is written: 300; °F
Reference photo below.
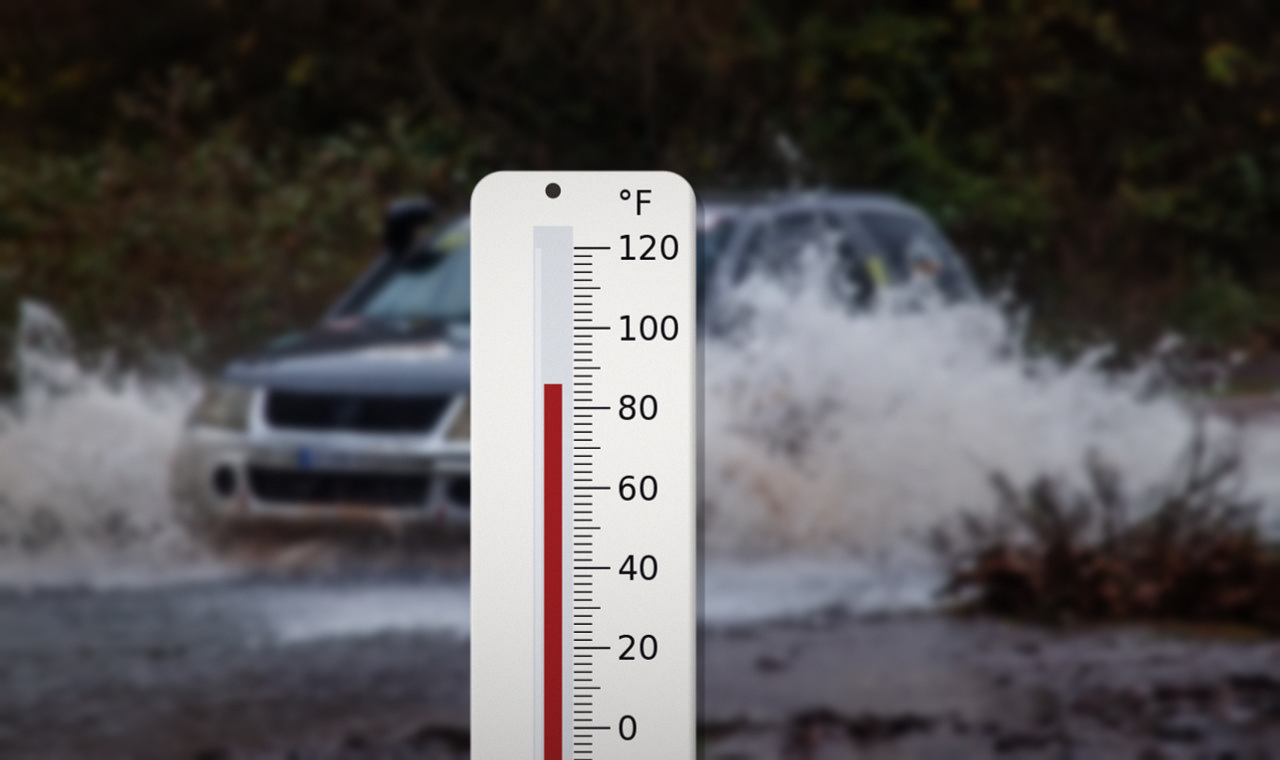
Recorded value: 86; °F
